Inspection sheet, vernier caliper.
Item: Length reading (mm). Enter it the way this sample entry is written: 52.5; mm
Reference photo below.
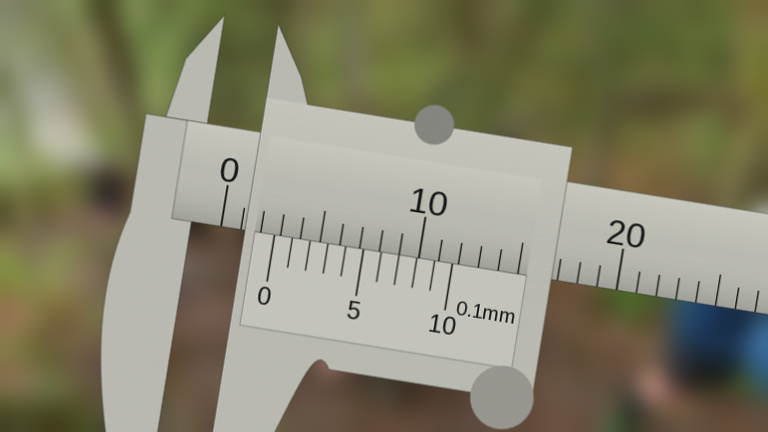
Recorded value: 2.7; mm
